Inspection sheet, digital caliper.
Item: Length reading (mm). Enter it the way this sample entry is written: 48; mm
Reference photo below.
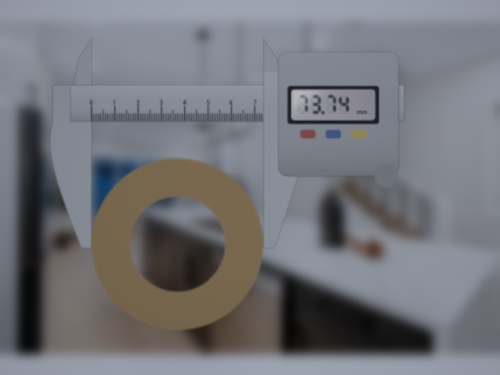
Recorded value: 73.74; mm
